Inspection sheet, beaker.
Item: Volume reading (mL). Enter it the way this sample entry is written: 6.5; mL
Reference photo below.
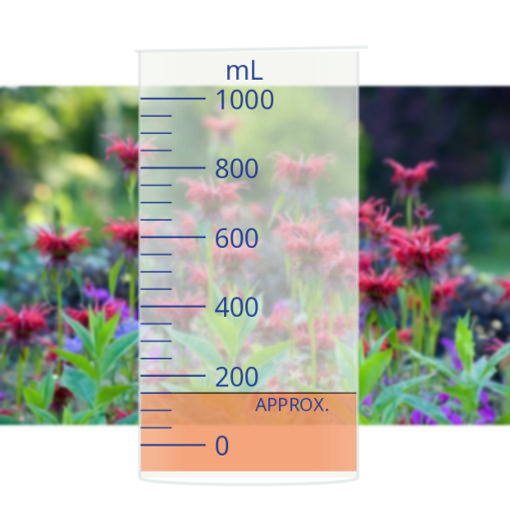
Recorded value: 150; mL
